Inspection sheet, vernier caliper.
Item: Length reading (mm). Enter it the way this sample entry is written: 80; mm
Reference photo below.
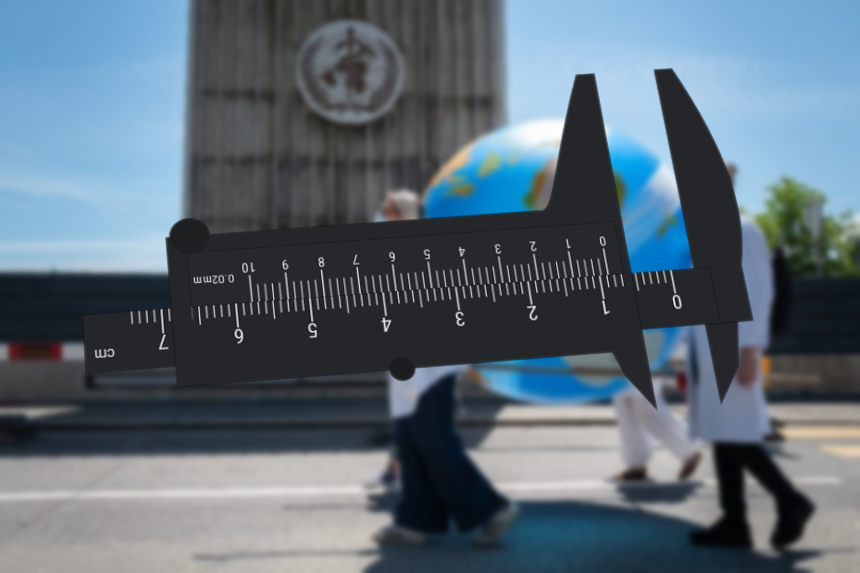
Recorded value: 8.8; mm
